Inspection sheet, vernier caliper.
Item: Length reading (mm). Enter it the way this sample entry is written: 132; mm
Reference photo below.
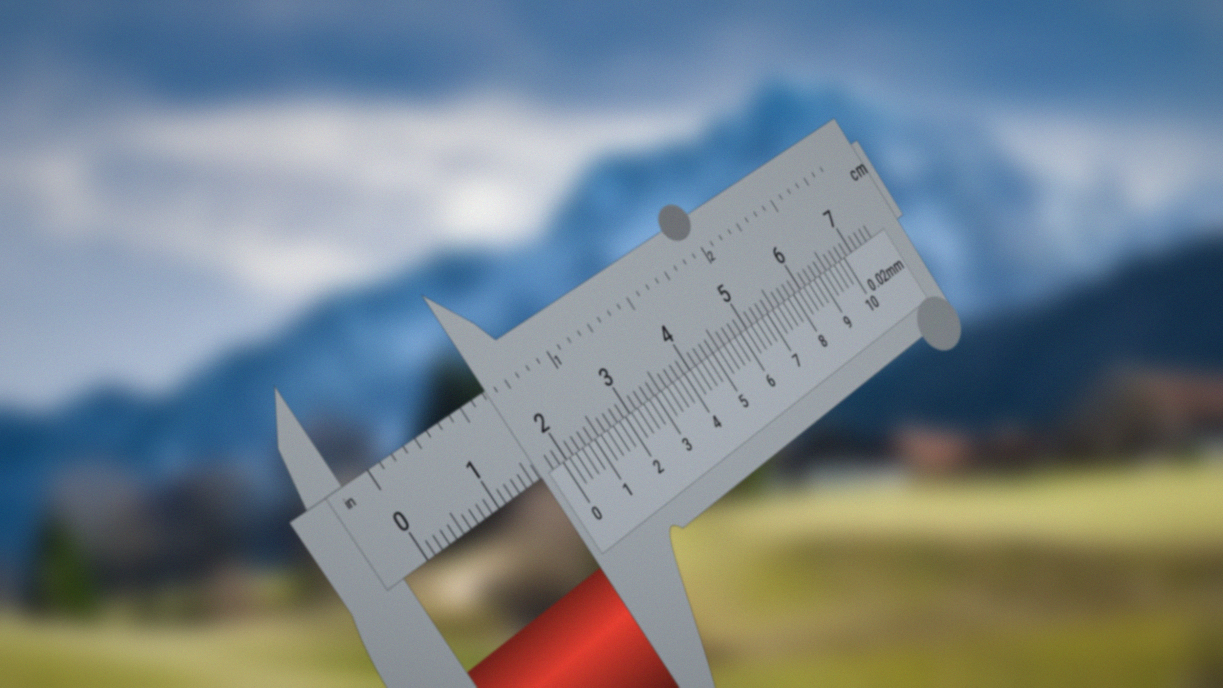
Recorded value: 19.5; mm
